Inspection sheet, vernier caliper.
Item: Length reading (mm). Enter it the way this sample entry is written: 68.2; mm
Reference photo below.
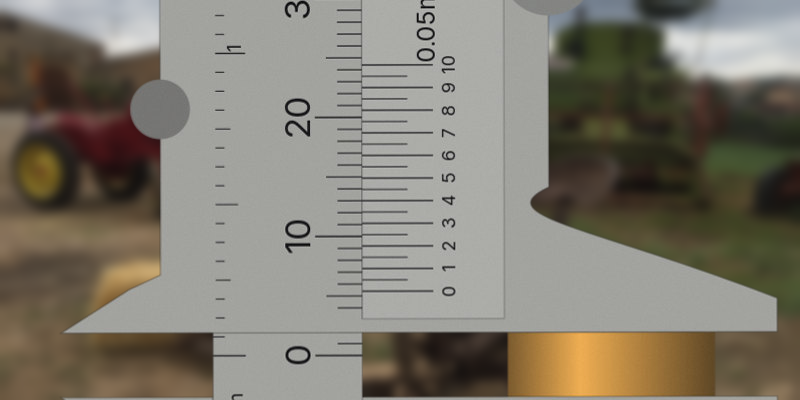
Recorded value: 5.4; mm
